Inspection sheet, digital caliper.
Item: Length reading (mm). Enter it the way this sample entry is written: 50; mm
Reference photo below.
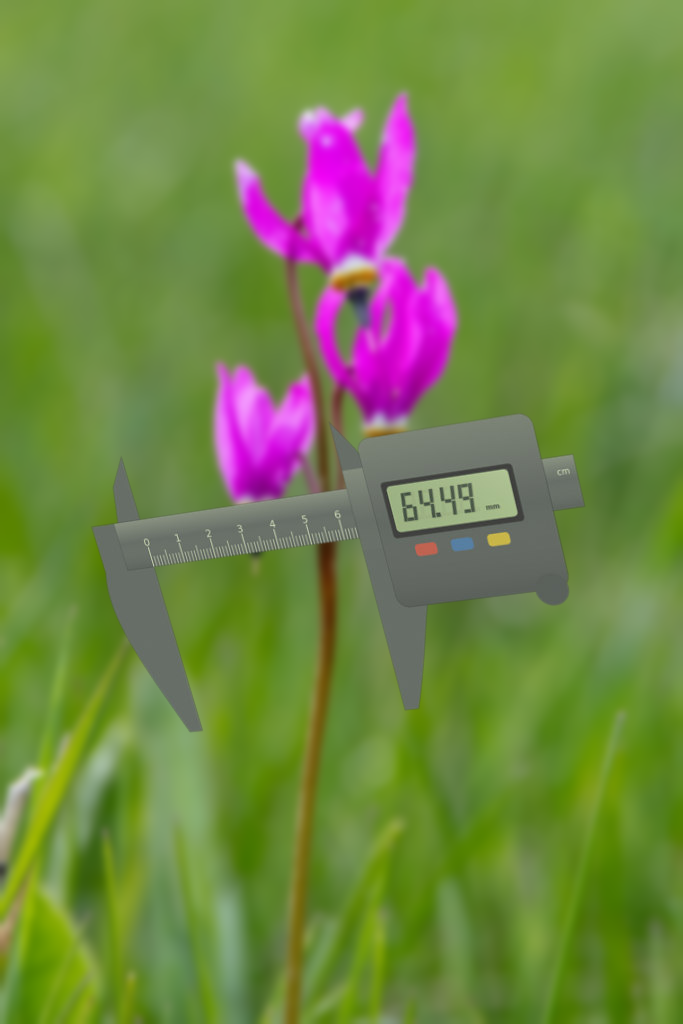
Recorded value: 64.49; mm
